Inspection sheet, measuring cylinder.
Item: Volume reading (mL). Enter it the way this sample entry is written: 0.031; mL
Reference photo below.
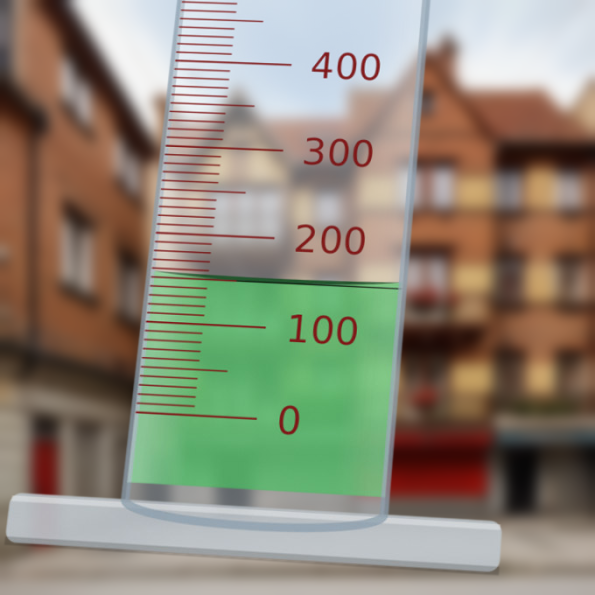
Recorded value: 150; mL
